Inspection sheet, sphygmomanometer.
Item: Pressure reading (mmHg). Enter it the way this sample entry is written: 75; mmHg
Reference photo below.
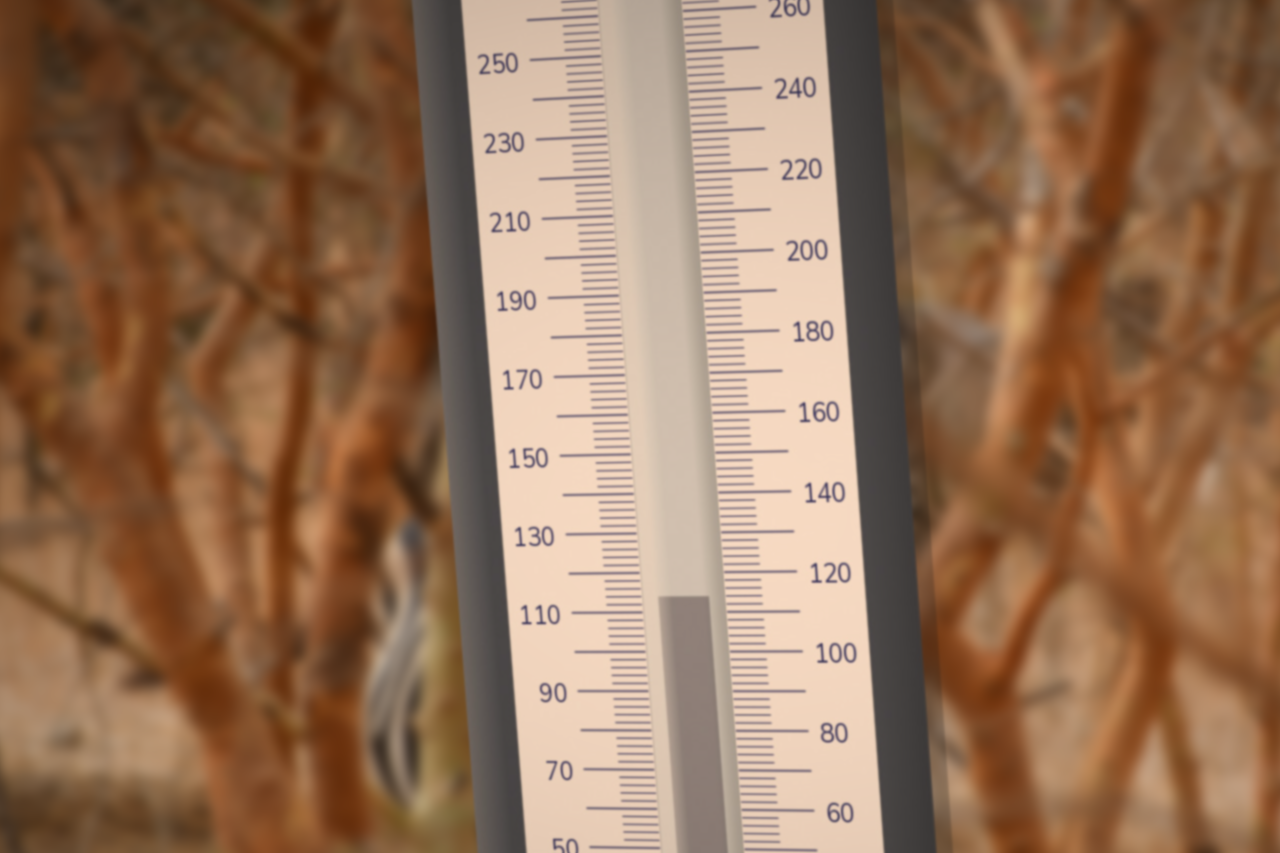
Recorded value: 114; mmHg
